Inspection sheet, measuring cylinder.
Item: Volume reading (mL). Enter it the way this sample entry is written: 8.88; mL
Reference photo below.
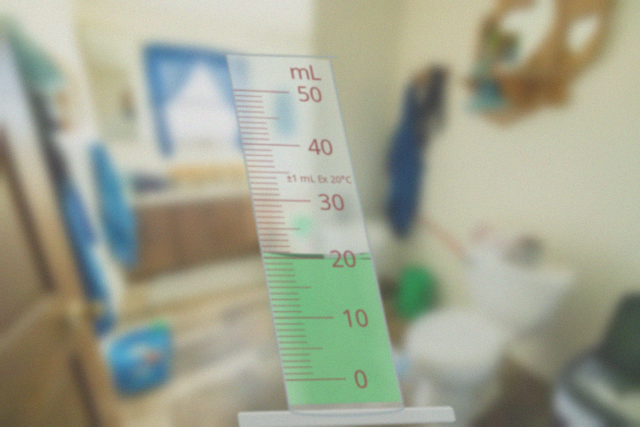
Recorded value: 20; mL
